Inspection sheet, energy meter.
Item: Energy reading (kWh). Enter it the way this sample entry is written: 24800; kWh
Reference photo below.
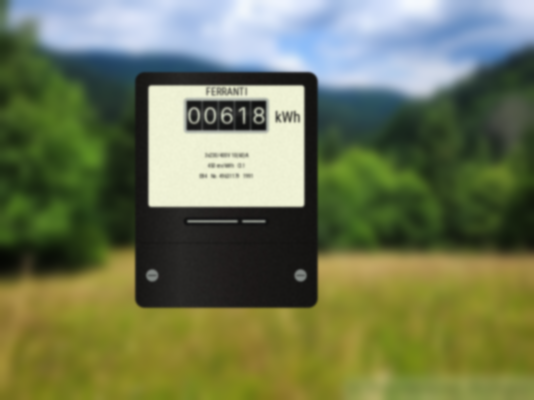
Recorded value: 618; kWh
